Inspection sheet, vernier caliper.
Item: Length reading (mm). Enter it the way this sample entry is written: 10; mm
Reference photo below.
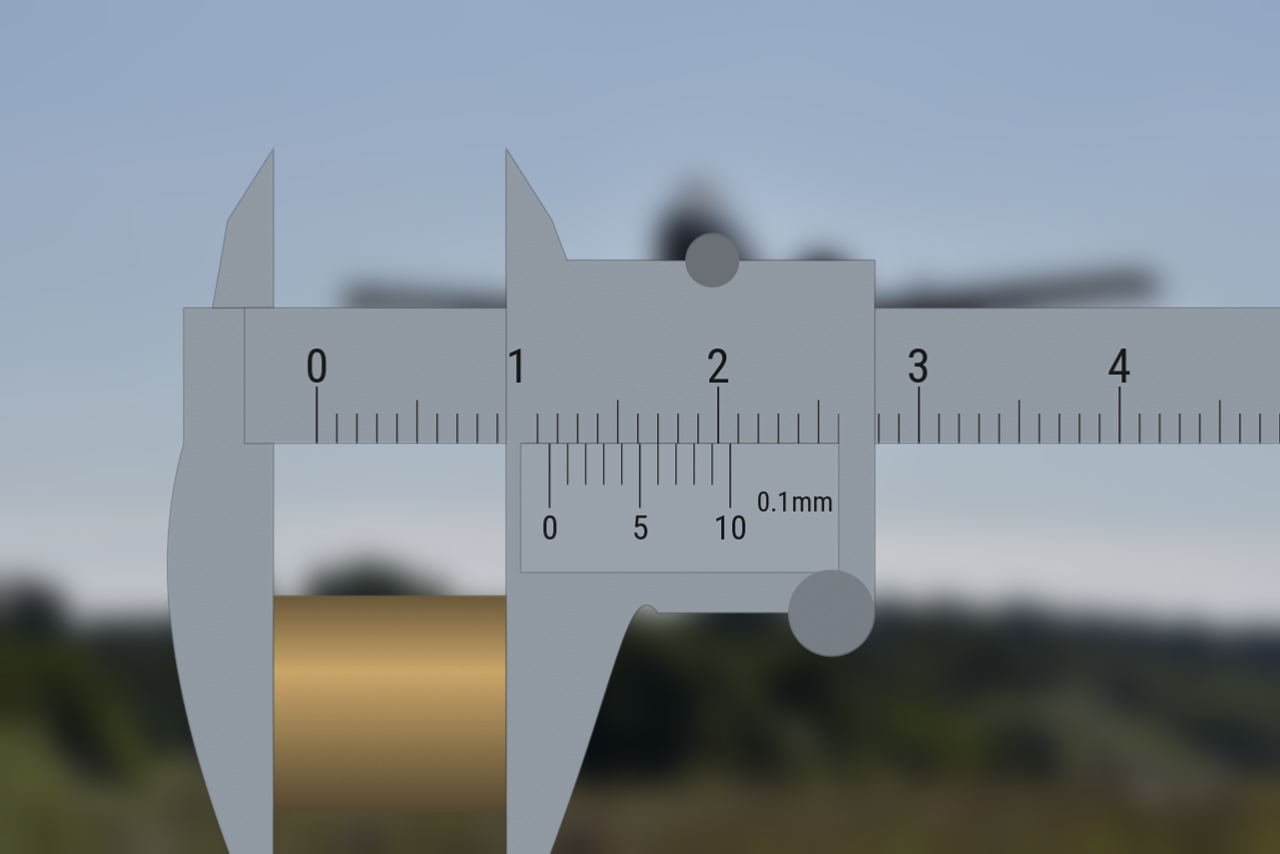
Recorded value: 11.6; mm
